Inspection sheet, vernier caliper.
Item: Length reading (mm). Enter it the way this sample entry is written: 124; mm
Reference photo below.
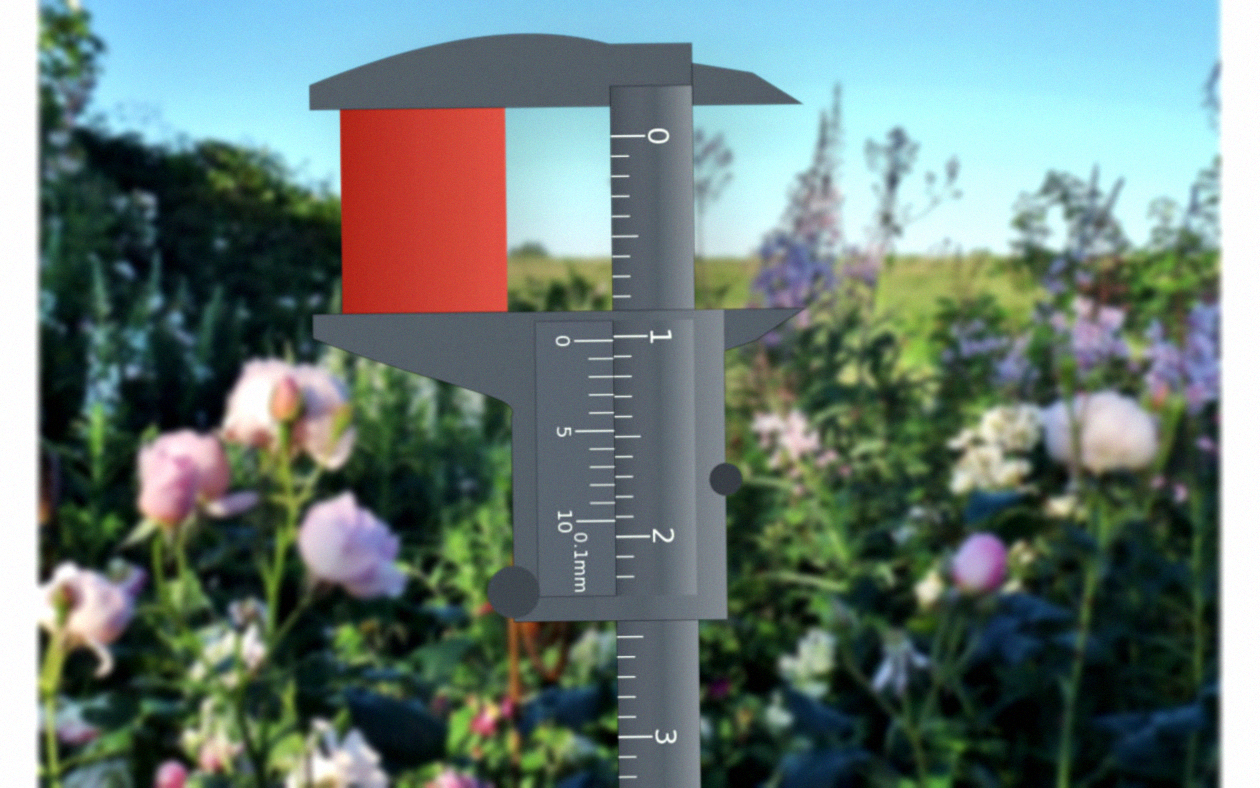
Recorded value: 10.2; mm
